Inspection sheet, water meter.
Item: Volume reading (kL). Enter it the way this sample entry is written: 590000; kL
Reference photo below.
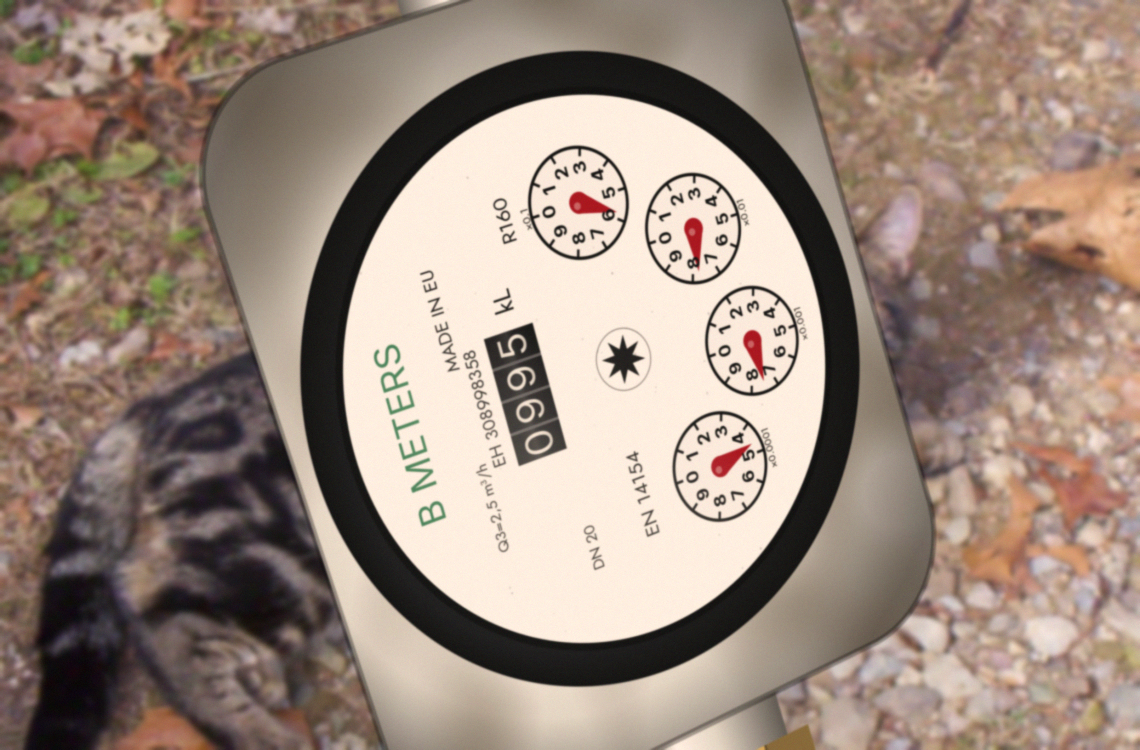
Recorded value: 995.5774; kL
